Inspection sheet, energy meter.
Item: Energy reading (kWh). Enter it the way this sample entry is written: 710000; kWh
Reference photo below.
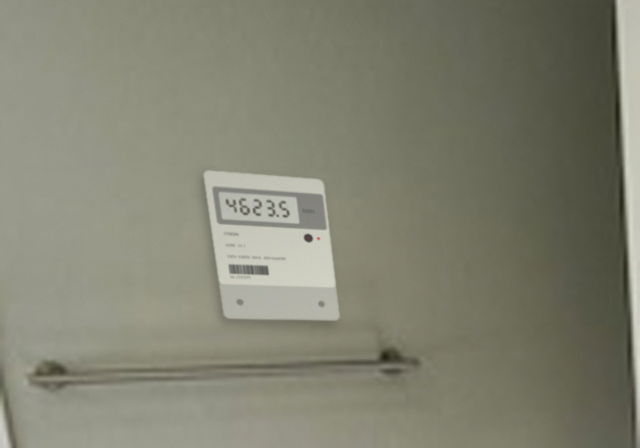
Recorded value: 4623.5; kWh
